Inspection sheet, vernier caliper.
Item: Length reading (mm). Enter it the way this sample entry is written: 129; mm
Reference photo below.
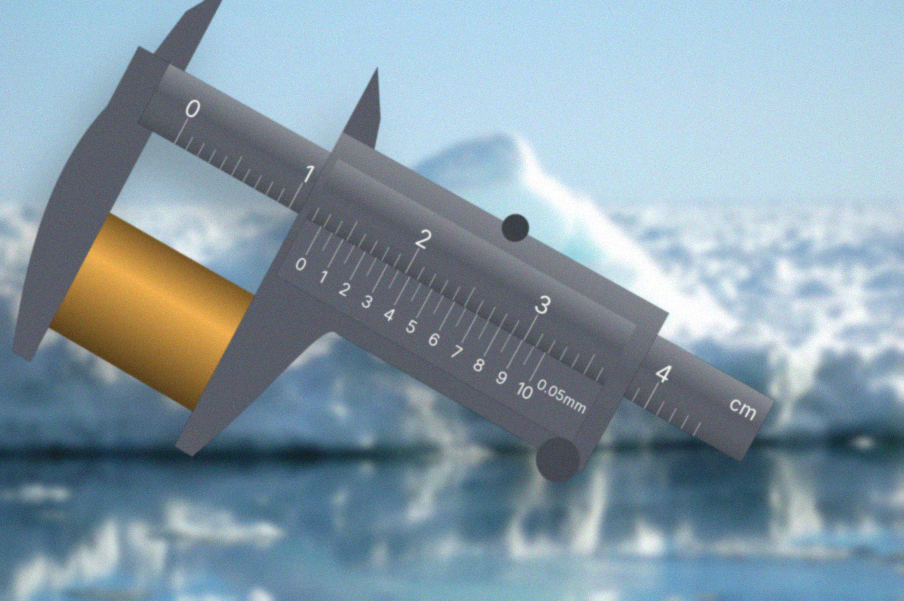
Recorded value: 12.8; mm
